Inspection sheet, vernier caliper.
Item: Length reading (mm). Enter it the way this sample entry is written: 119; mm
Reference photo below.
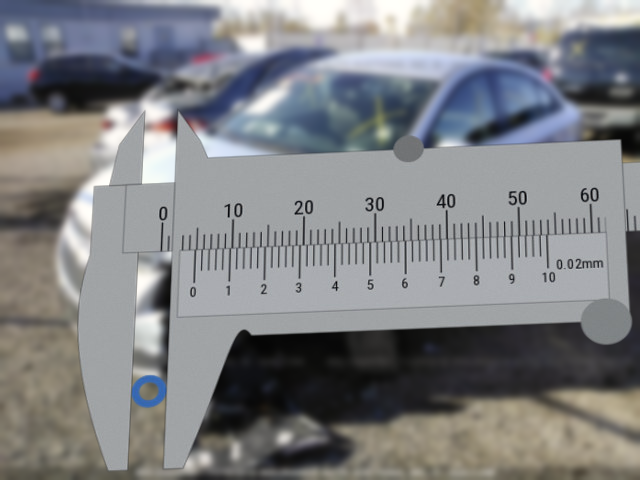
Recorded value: 4.8; mm
